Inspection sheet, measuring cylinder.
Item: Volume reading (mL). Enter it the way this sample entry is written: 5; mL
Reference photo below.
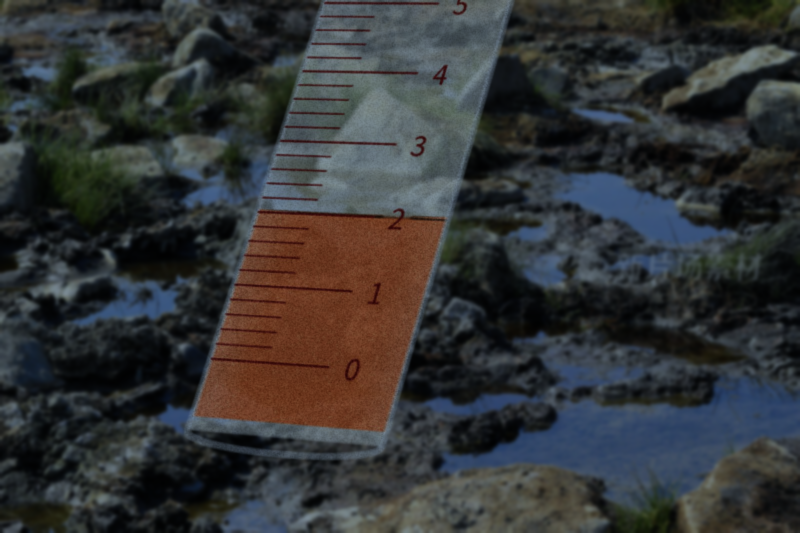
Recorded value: 2; mL
